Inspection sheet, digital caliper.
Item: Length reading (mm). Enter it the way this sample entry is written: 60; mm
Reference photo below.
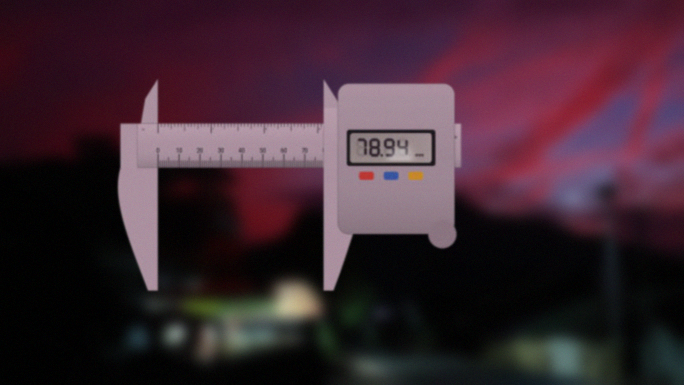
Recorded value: 78.94; mm
